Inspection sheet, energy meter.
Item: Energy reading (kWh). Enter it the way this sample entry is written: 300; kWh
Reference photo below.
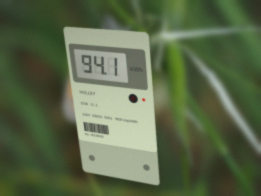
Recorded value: 94.1; kWh
